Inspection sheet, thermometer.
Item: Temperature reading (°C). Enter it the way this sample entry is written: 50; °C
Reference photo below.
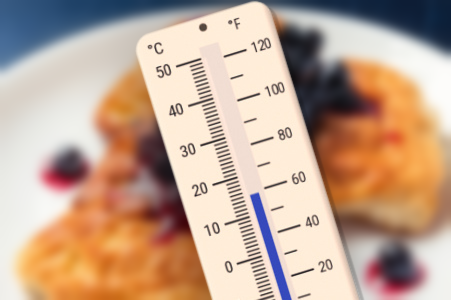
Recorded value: 15; °C
